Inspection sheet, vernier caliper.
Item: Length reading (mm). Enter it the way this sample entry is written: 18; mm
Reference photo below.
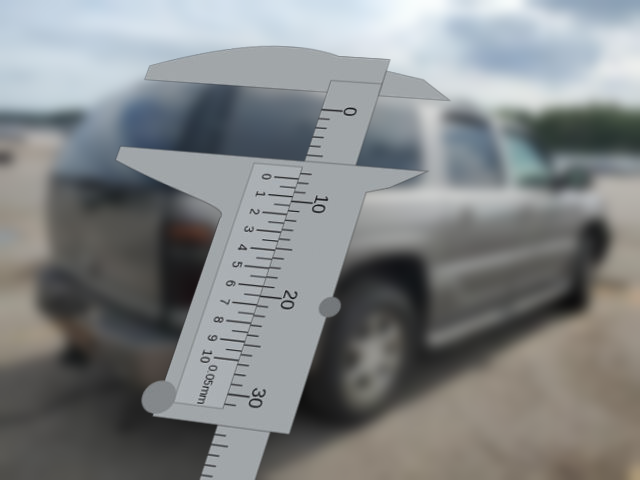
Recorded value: 7.6; mm
